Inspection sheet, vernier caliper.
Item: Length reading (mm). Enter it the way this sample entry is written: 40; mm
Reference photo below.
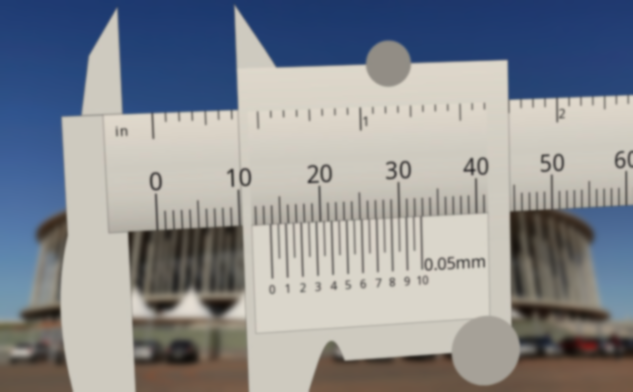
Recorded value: 13.8; mm
